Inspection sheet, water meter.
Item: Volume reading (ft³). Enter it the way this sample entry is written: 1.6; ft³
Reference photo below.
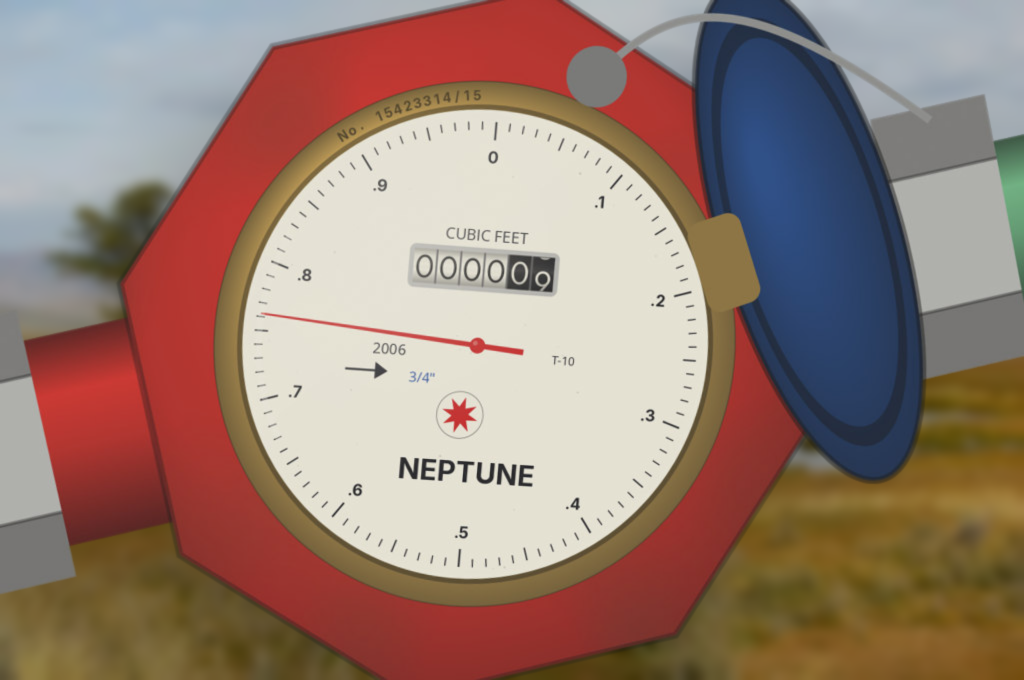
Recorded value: 8.76; ft³
